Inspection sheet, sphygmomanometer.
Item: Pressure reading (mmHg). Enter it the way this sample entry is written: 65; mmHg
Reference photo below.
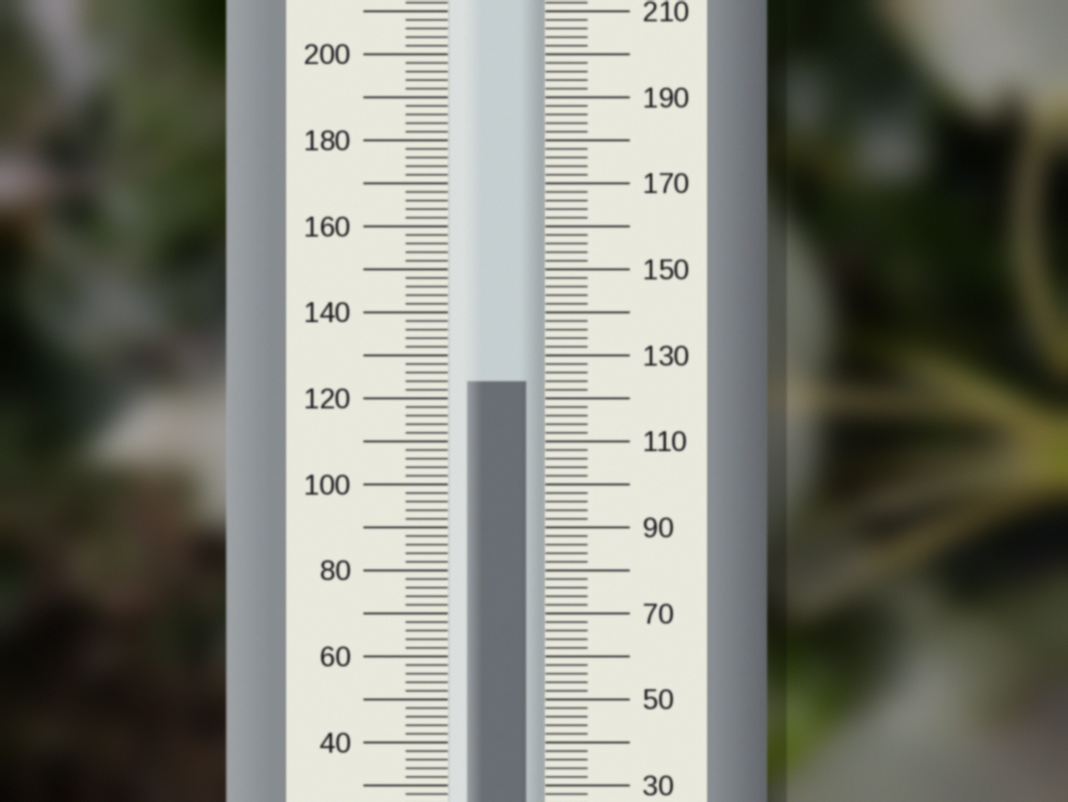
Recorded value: 124; mmHg
